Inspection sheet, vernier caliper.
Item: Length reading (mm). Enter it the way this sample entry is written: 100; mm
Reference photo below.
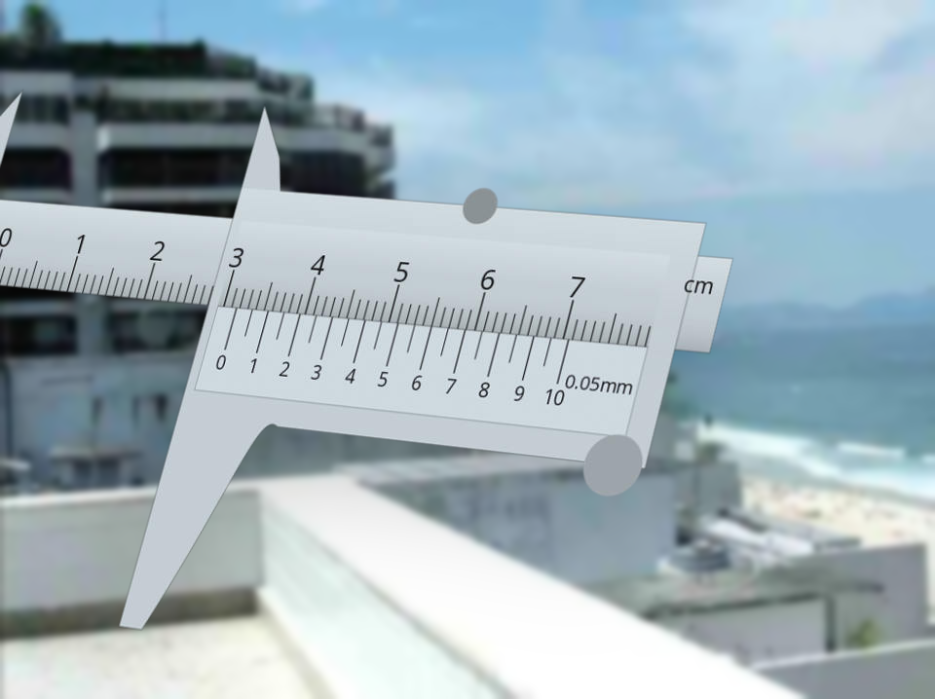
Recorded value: 31.6; mm
